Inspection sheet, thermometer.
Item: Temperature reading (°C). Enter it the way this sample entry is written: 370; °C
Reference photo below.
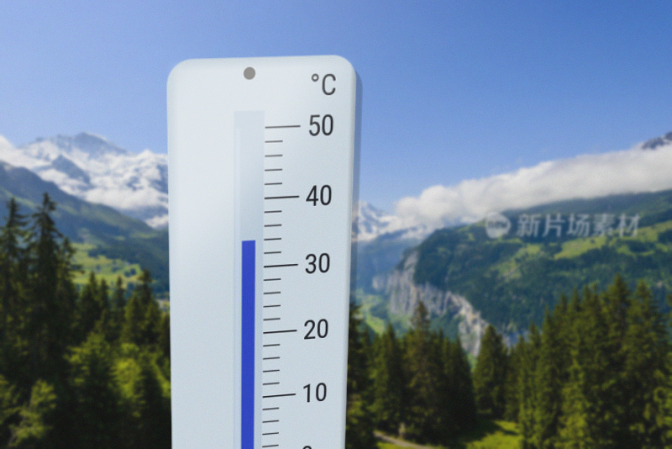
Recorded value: 34; °C
